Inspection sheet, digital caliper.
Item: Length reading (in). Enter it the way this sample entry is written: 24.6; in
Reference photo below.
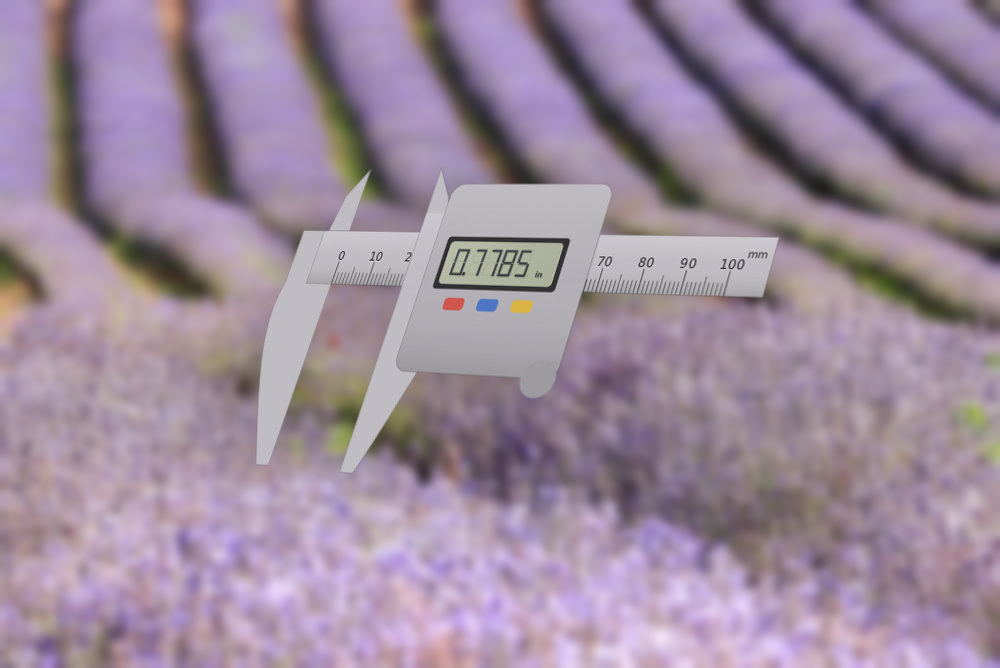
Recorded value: 0.7785; in
